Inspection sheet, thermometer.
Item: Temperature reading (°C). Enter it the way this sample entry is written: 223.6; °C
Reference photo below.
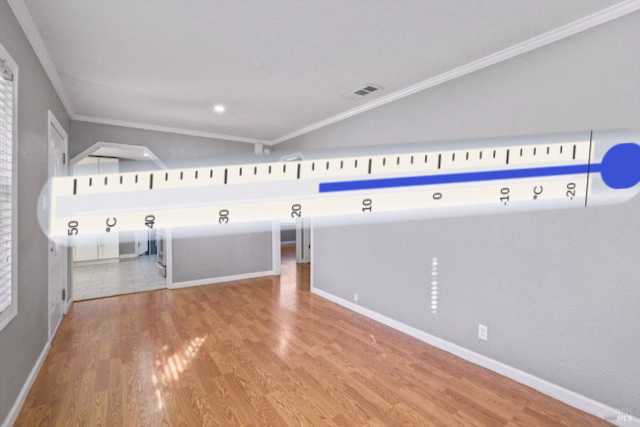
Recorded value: 17; °C
